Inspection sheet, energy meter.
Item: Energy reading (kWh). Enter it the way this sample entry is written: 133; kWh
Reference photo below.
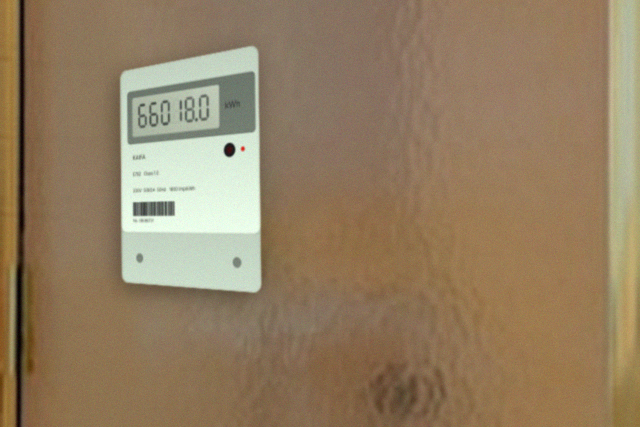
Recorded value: 66018.0; kWh
